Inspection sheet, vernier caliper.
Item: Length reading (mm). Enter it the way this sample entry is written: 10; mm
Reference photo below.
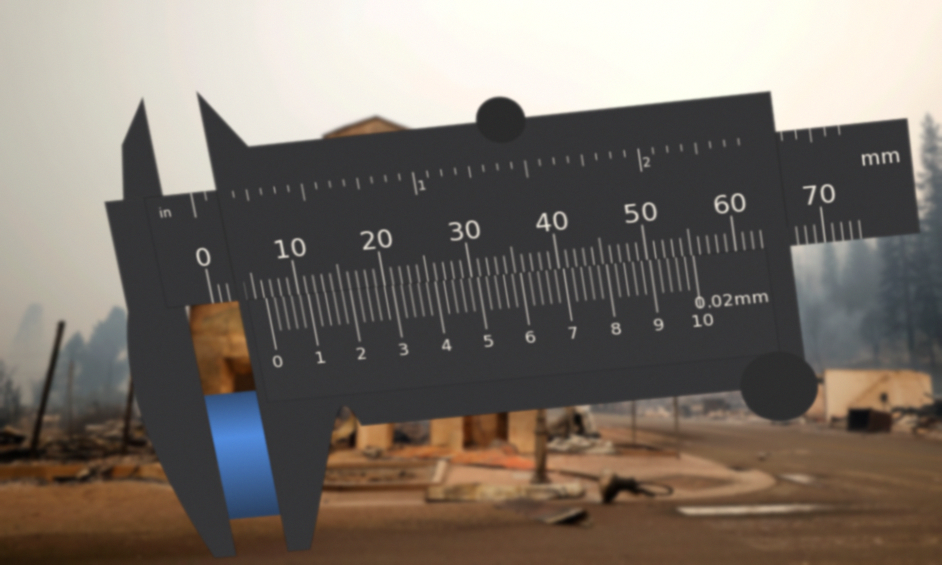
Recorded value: 6.2; mm
